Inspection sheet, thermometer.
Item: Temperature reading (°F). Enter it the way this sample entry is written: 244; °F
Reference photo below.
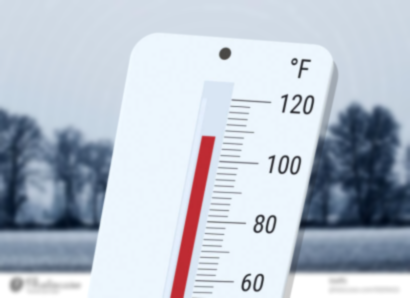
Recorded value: 108; °F
